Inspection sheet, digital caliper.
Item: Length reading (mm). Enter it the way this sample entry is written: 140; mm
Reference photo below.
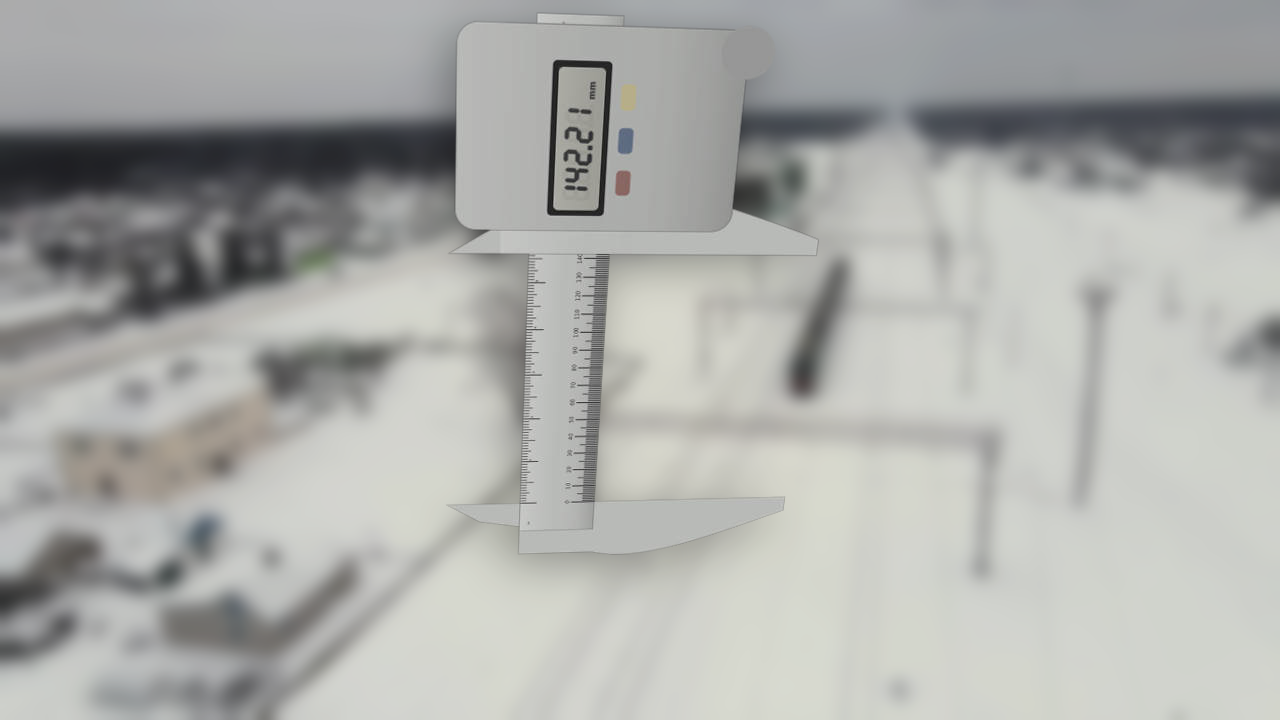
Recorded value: 142.21; mm
